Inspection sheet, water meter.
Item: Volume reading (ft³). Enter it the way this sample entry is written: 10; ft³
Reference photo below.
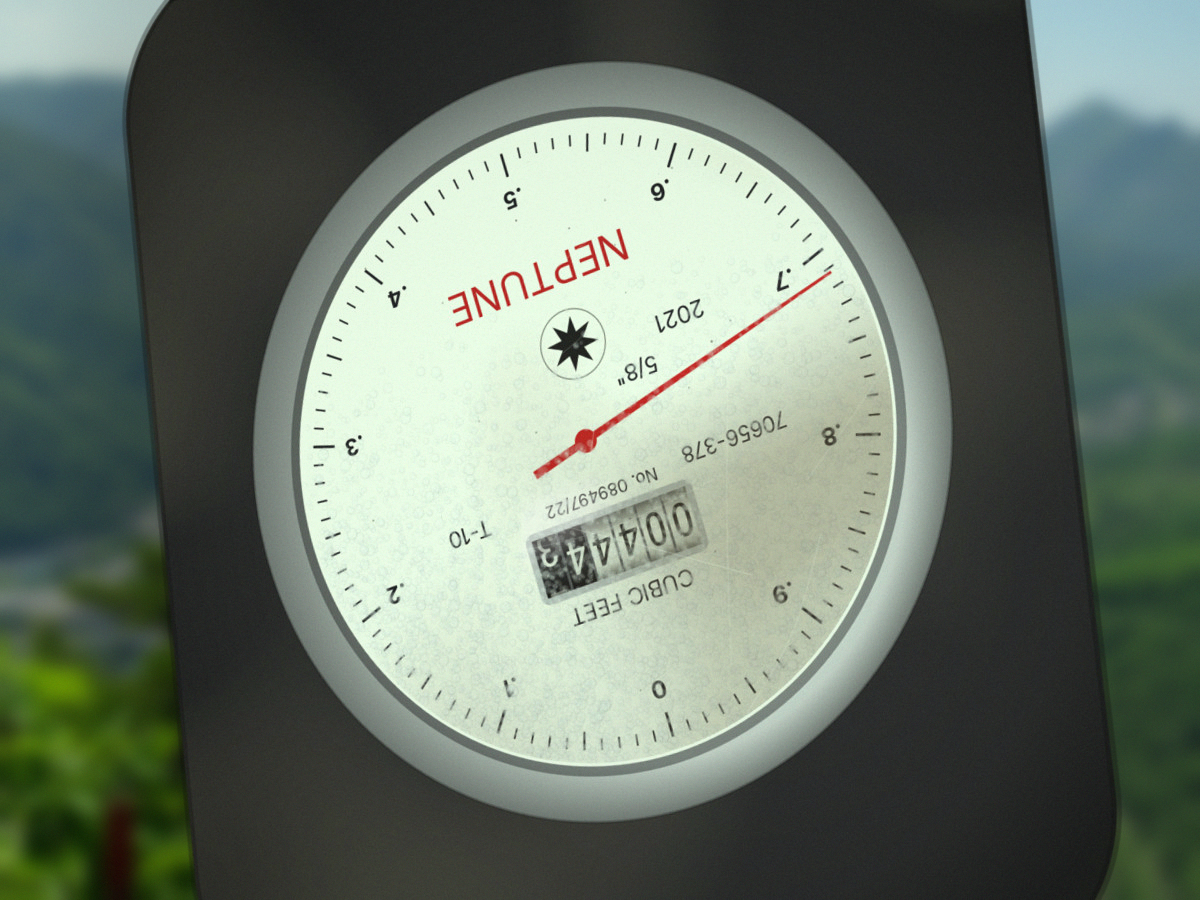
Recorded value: 4442.71; ft³
